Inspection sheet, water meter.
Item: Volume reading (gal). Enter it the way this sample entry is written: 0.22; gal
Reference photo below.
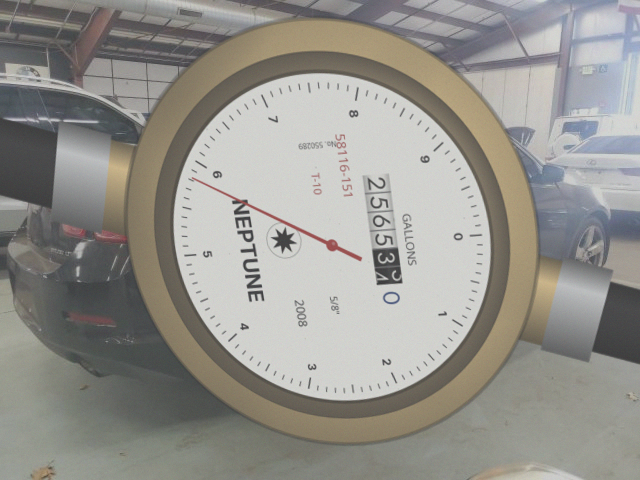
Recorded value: 2565335.8; gal
